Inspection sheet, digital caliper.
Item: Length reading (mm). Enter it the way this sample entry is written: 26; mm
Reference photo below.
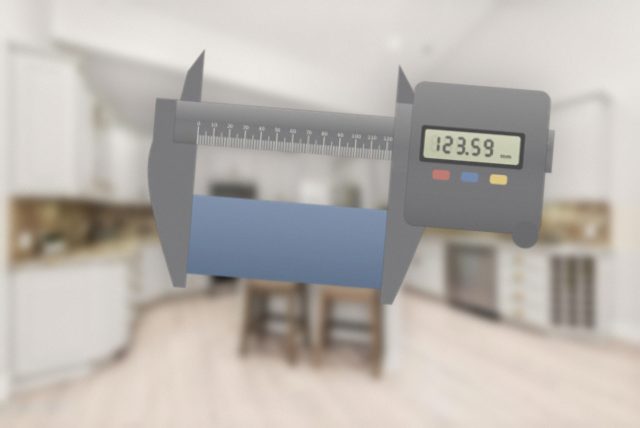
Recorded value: 123.59; mm
